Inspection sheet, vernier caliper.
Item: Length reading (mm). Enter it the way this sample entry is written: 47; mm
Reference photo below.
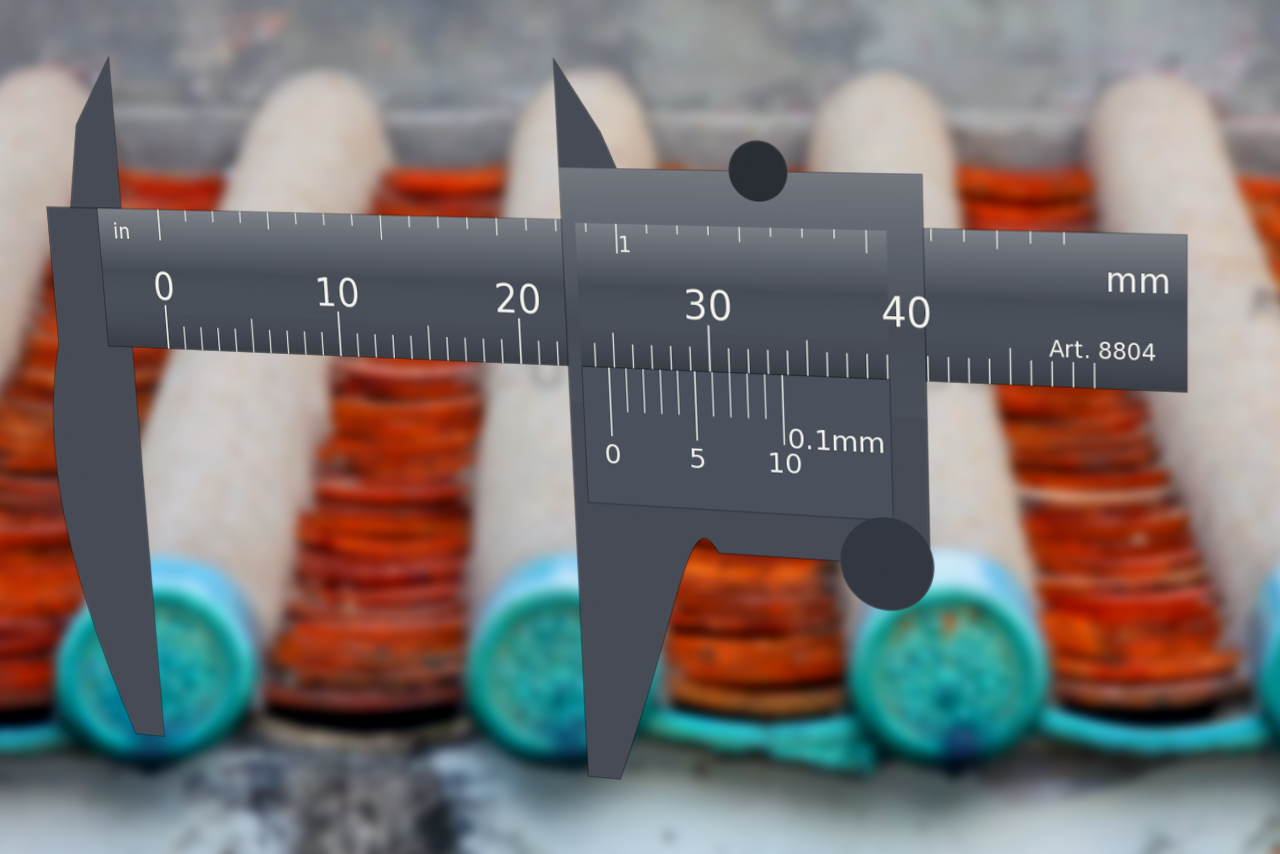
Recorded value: 24.7; mm
